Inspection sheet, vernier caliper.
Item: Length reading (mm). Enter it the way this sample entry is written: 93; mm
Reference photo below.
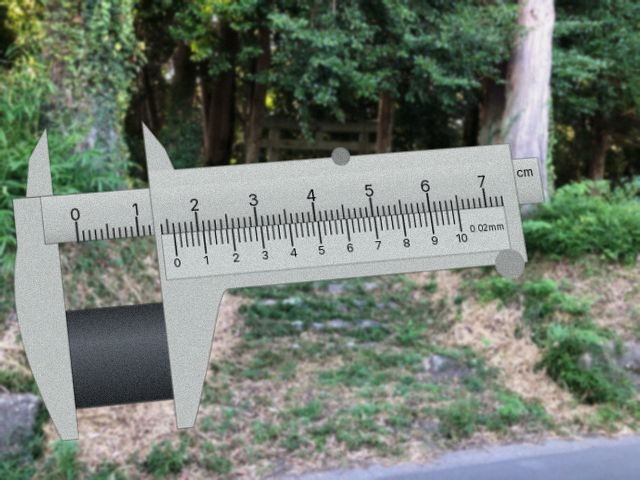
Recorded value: 16.0; mm
